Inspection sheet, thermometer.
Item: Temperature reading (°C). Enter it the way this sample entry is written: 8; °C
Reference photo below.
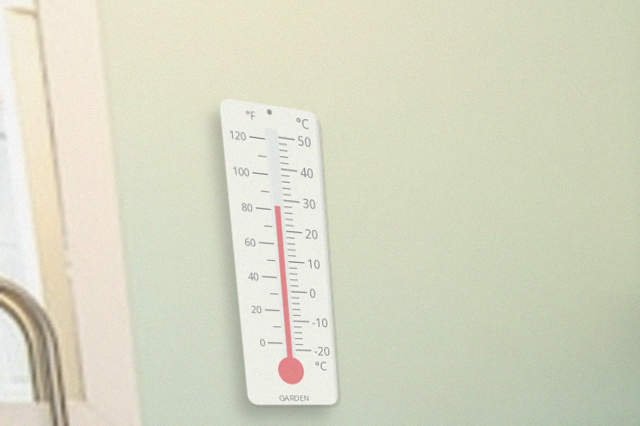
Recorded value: 28; °C
